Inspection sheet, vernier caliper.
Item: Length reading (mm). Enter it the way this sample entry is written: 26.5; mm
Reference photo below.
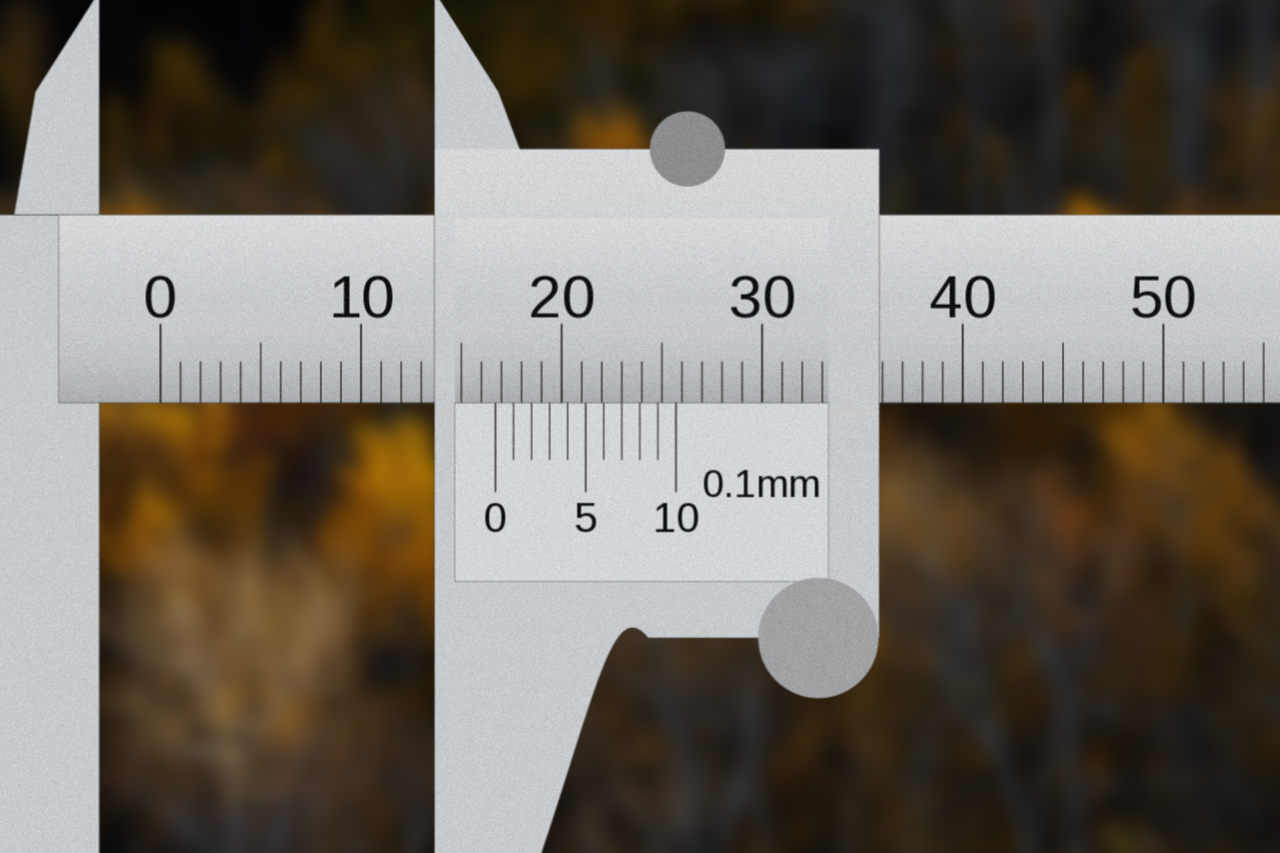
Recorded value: 16.7; mm
